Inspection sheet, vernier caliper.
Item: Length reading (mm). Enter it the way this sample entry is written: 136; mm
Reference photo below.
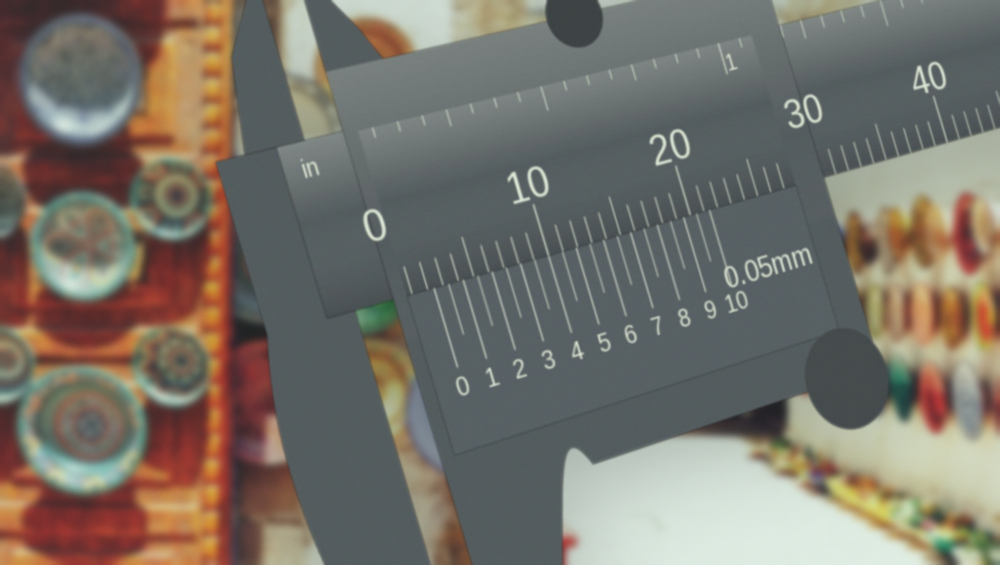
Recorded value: 2.4; mm
